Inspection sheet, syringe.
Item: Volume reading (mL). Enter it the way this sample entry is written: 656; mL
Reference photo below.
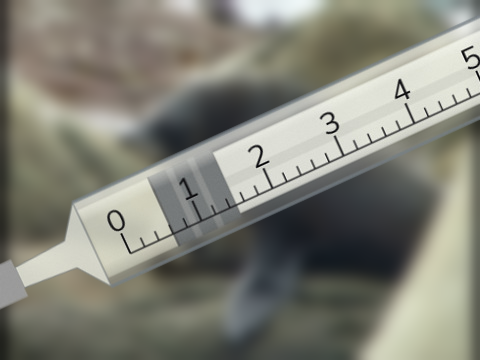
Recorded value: 0.6; mL
